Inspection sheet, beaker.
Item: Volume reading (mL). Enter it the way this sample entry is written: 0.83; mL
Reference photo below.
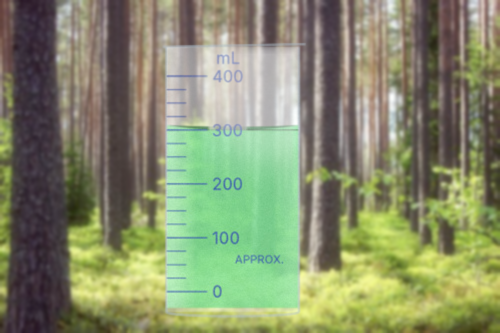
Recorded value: 300; mL
